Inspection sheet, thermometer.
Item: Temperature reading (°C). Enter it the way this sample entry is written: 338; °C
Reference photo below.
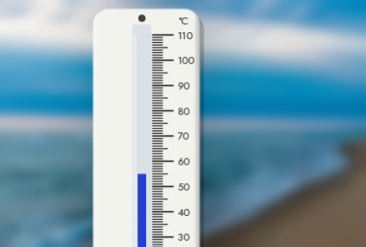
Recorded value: 55; °C
